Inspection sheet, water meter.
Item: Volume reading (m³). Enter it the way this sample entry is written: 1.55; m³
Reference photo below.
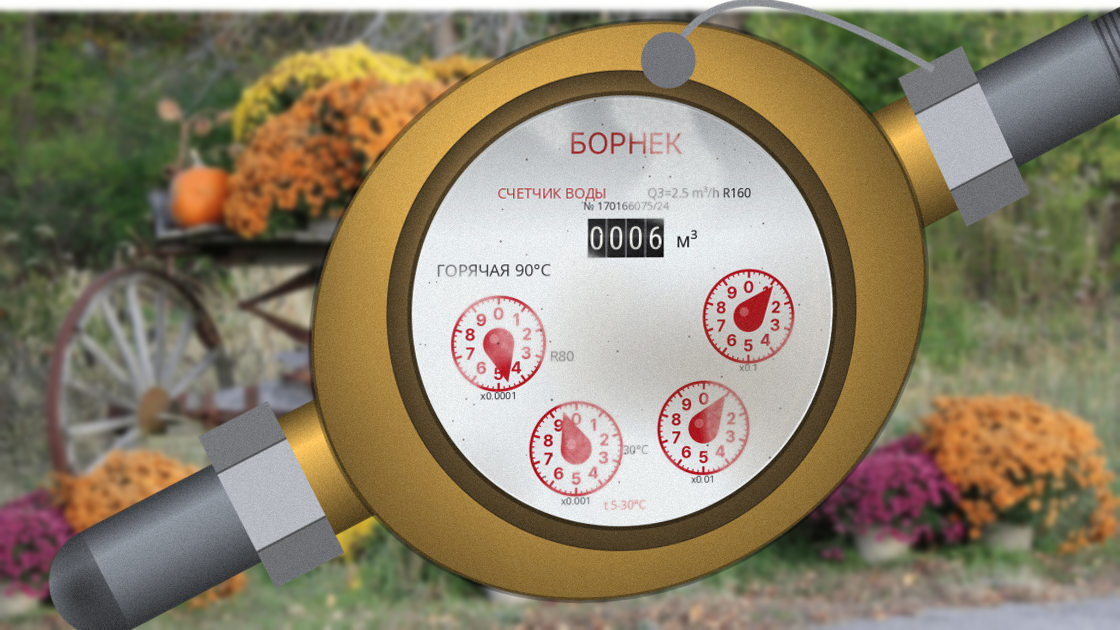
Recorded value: 6.1094; m³
